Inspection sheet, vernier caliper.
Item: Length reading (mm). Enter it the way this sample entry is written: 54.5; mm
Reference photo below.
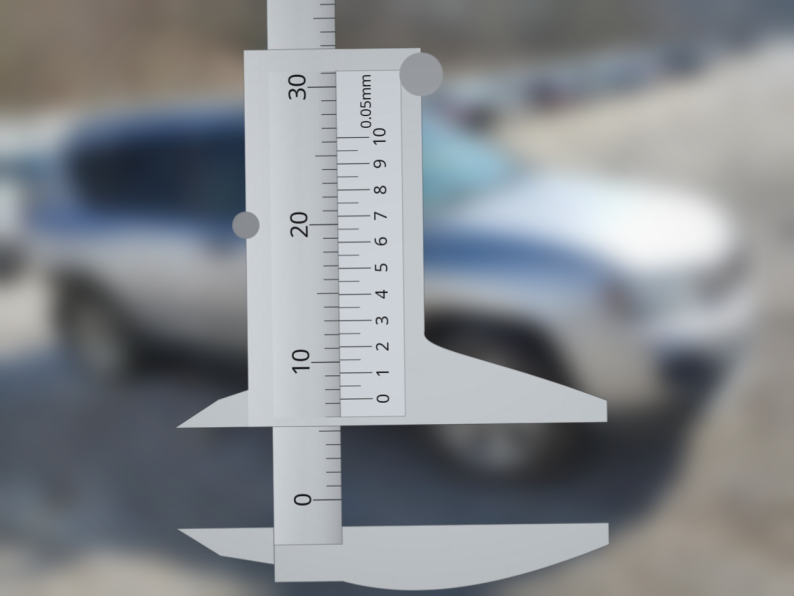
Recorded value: 7.3; mm
